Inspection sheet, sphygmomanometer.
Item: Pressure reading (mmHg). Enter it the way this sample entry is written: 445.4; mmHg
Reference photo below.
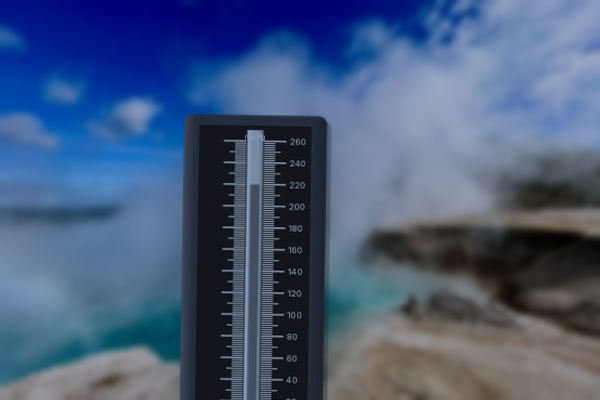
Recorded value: 220; mmHg
